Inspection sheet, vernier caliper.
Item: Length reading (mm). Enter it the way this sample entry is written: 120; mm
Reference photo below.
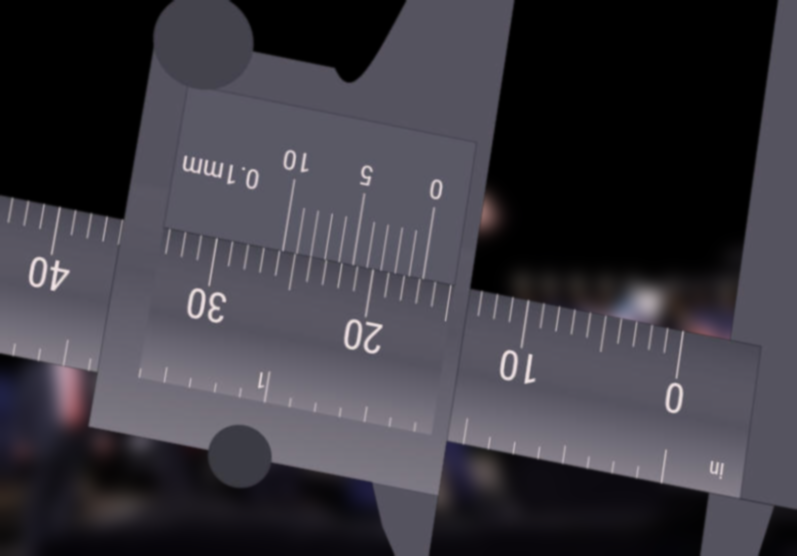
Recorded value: 16.8; mm
